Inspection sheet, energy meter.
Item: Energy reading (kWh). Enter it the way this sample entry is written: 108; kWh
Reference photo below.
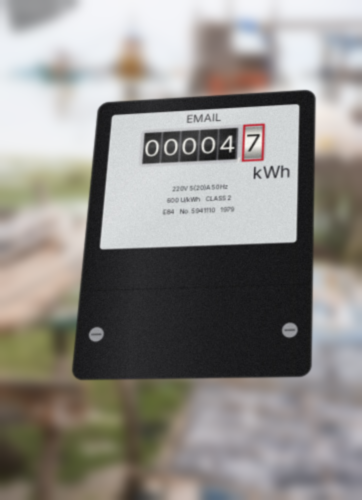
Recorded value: 4.7; kWh
